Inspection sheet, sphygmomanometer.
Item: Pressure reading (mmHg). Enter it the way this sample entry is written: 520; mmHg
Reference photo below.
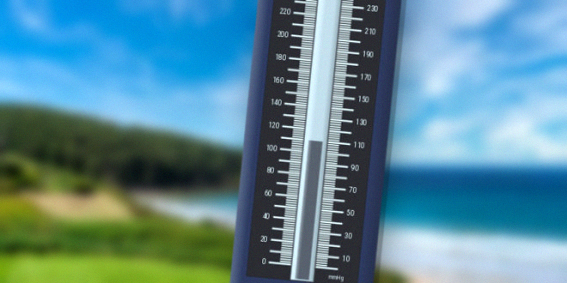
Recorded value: 110; mmHg
